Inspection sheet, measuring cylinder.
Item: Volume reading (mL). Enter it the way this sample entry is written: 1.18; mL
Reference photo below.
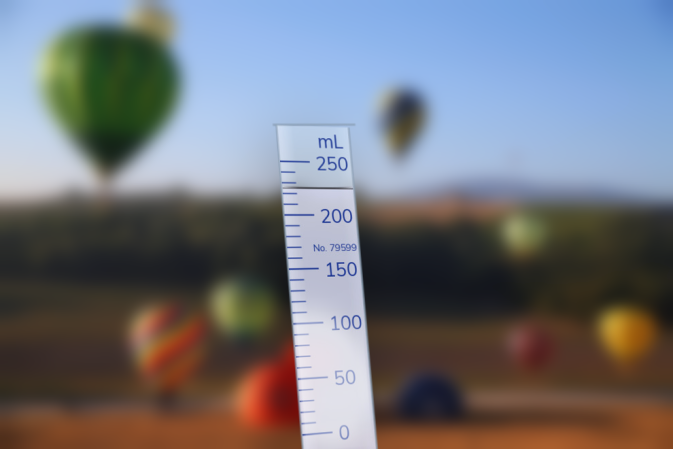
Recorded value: 225; mL
